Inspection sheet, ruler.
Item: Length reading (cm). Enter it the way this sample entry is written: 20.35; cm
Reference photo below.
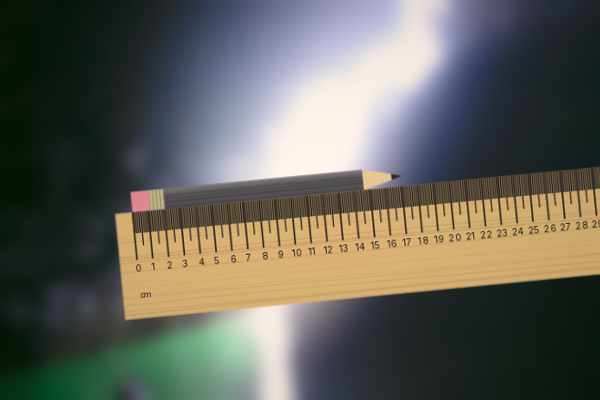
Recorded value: 17; cm
